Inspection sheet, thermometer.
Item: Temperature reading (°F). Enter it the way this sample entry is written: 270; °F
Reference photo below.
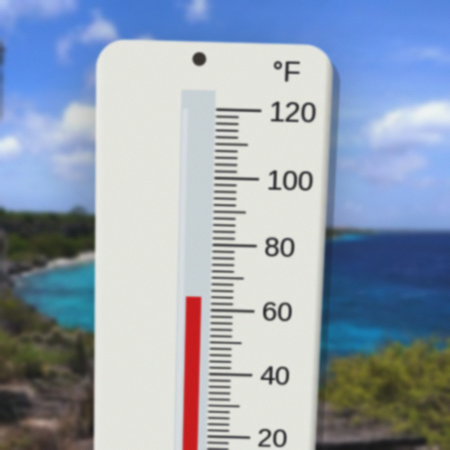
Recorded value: 64; °F
